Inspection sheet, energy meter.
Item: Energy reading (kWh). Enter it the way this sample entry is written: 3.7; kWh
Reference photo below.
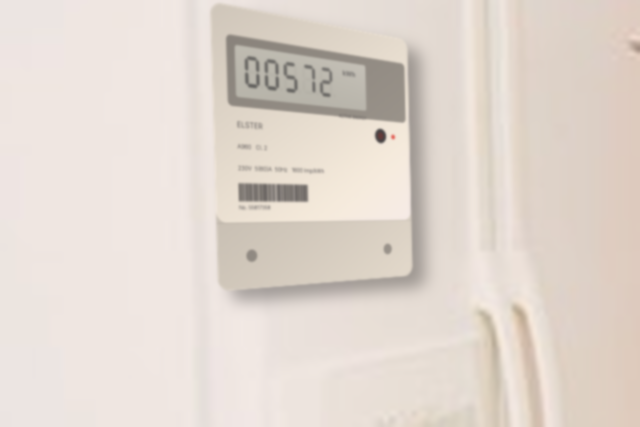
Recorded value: 572; kWh
